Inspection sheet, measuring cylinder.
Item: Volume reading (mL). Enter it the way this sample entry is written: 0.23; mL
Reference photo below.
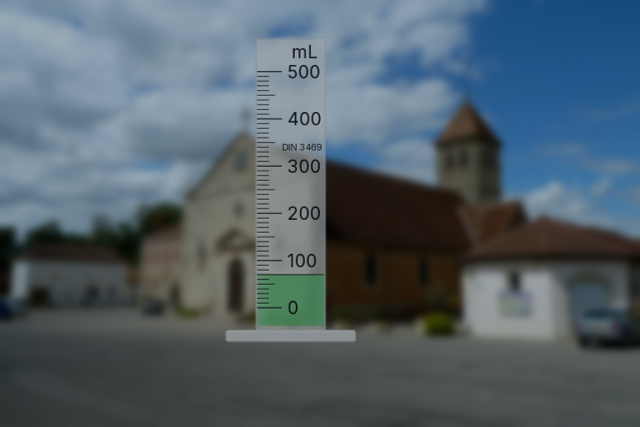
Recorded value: 70; mL
